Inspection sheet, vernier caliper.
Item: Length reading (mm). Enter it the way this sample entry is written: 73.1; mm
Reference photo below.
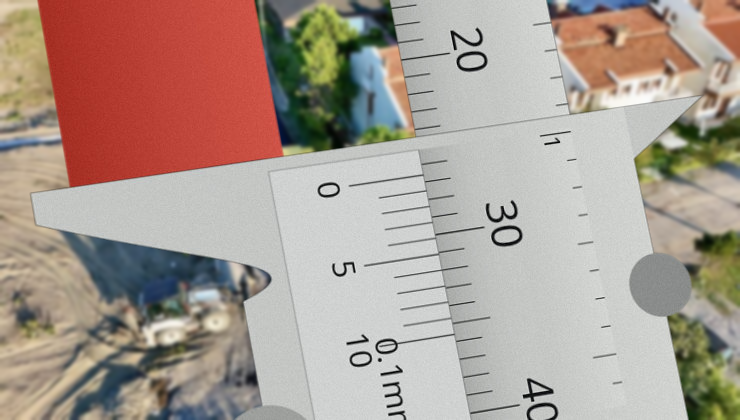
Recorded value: 26.6; mm
